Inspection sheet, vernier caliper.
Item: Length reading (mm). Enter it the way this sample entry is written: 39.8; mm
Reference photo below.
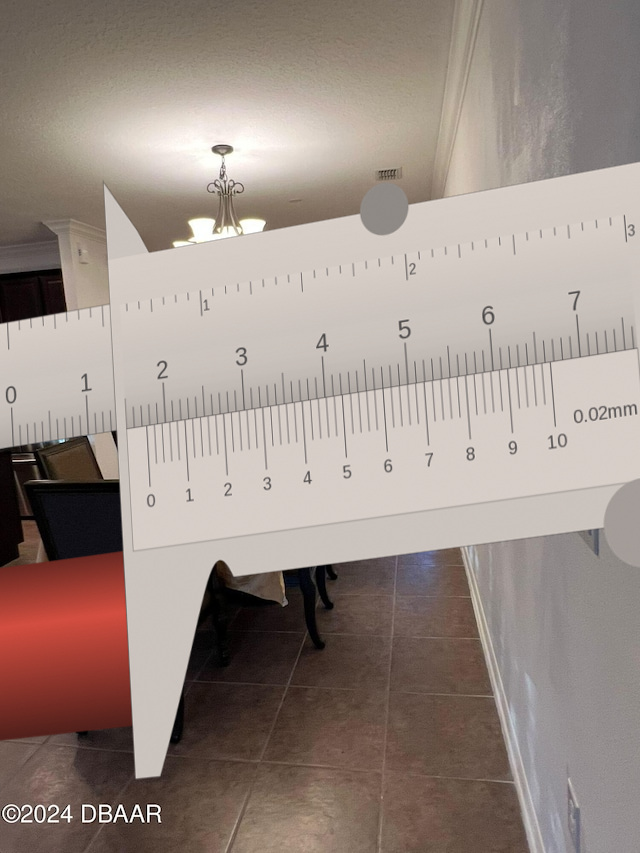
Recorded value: 17.6; mm
